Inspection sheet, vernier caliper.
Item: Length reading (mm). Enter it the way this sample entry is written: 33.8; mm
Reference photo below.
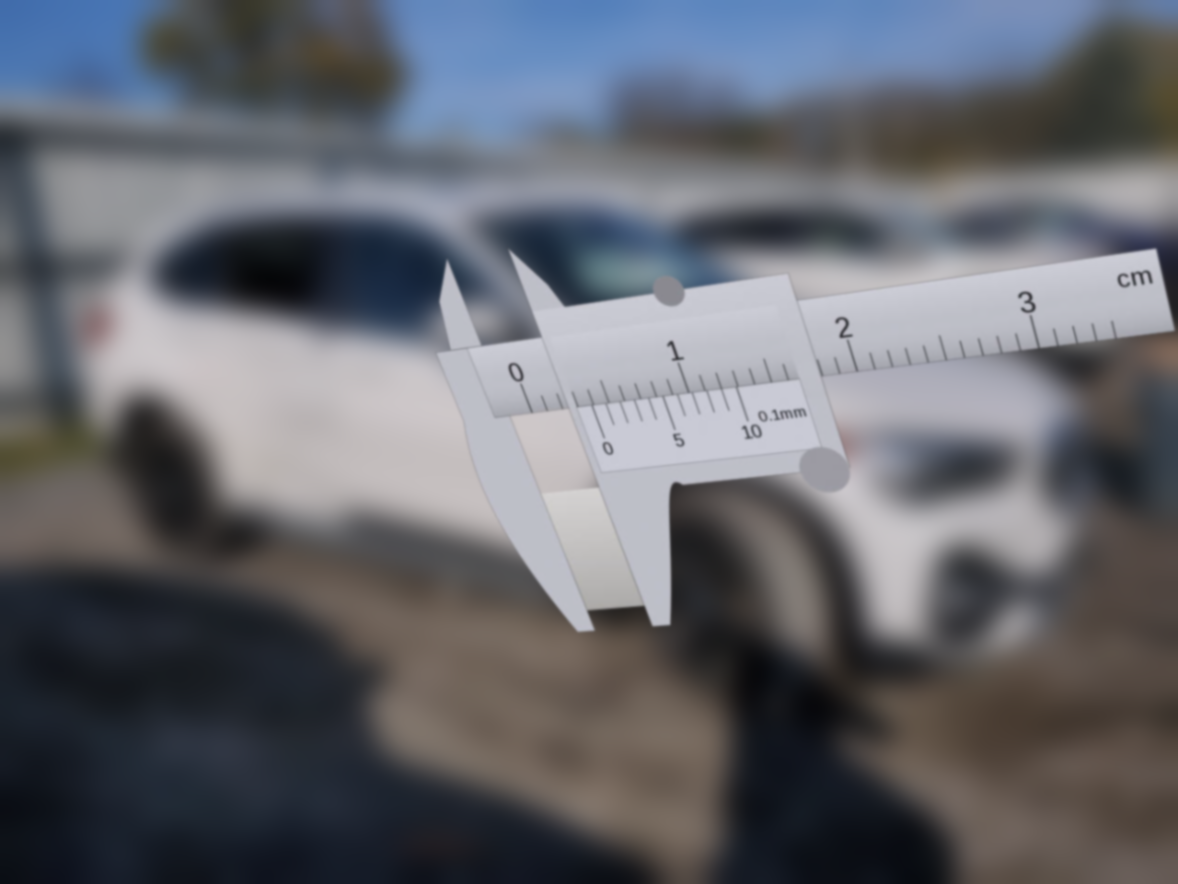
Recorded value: 3.9; mm
